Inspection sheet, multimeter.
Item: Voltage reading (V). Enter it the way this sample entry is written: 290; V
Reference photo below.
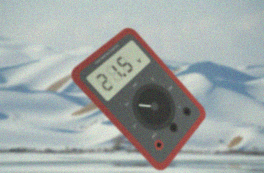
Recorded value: 21.5; V
